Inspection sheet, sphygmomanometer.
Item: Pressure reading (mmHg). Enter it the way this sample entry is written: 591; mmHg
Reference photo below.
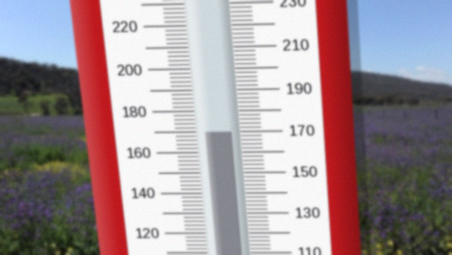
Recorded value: 170; mmHg
